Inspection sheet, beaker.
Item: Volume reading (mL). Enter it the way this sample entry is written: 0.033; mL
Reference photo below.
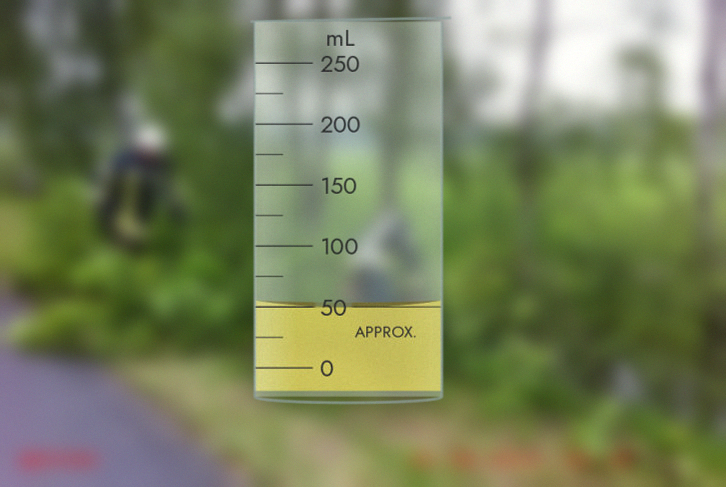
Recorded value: 50; mL
